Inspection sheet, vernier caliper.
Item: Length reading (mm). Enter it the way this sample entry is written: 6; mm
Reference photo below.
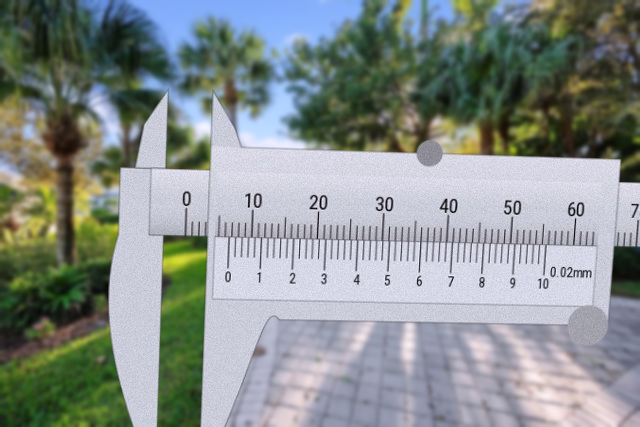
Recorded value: 6.6; mm
